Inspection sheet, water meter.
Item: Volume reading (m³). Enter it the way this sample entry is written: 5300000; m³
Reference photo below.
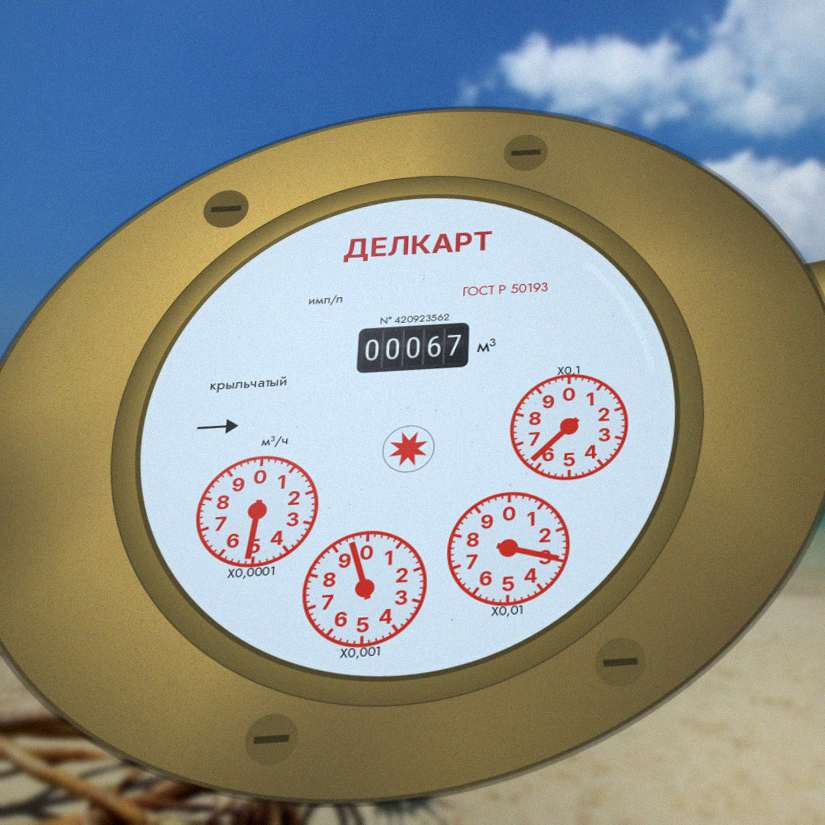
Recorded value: 67.6295; m³
